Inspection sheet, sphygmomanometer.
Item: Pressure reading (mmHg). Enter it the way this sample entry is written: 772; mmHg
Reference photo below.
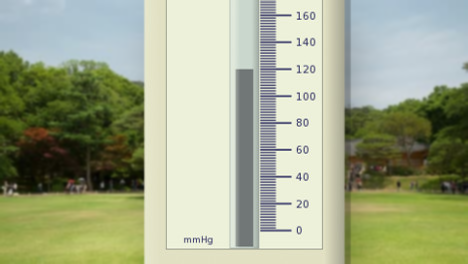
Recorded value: 120; mmHg
